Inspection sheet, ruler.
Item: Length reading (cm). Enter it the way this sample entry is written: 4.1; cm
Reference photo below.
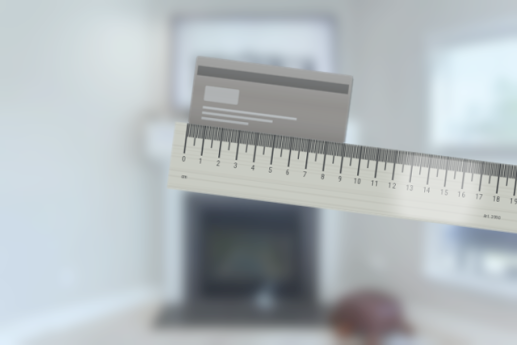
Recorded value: 9; cm
